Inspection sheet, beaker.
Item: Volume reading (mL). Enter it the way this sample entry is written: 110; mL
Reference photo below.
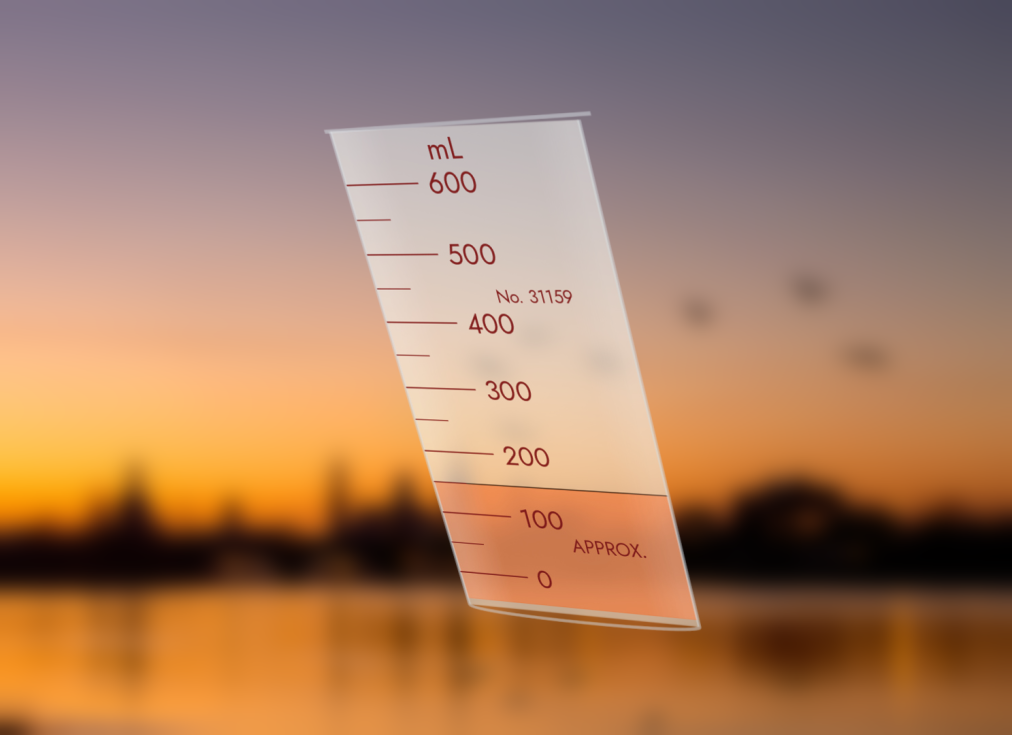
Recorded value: 150; mL
